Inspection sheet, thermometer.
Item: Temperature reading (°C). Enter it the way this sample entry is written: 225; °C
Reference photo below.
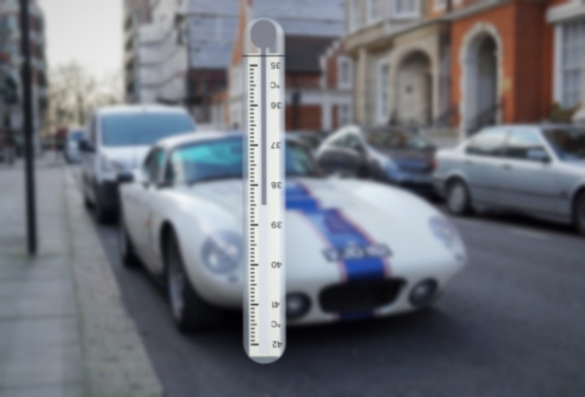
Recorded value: 38.5; °C
